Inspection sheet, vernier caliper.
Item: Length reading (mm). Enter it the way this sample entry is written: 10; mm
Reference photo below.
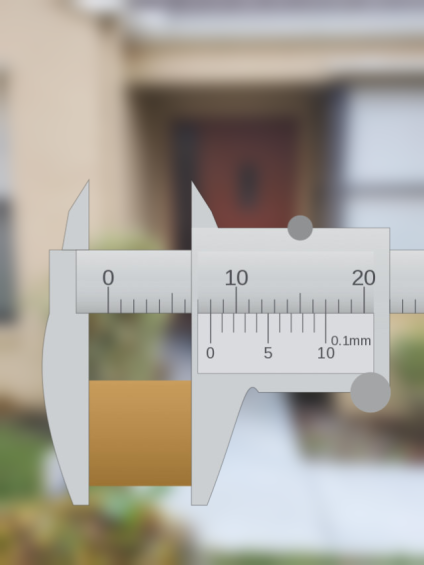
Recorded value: 8.0; mm
